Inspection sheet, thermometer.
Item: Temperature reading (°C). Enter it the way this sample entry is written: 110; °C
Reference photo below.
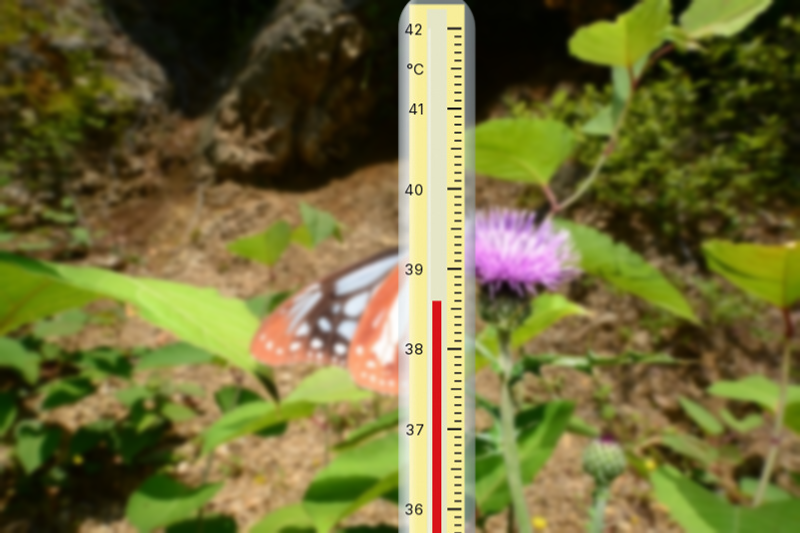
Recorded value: 38.6; °C
